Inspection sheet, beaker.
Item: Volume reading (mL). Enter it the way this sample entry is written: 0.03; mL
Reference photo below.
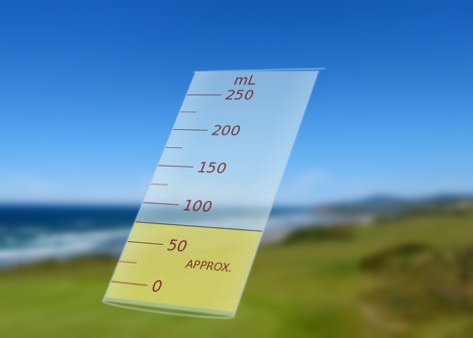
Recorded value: 75; mL
